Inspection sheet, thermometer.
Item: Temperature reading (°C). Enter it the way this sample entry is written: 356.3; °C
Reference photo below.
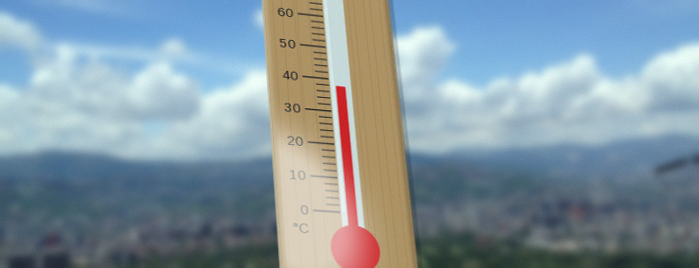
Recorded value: 38; °C
